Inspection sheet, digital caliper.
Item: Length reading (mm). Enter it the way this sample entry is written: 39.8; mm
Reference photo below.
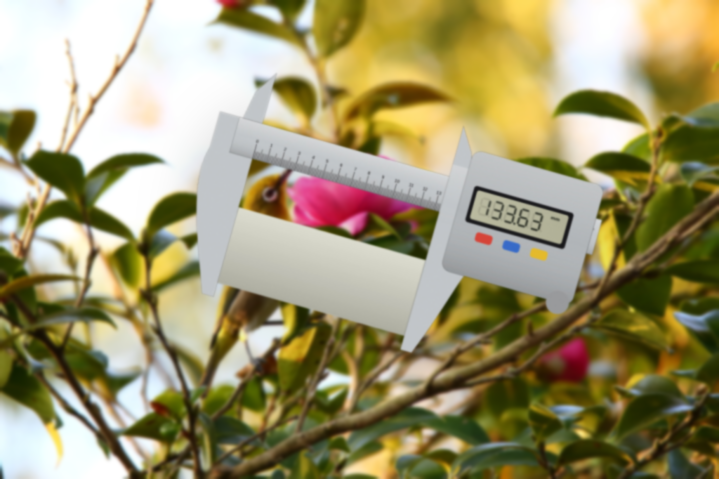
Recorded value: 133.63; mm
